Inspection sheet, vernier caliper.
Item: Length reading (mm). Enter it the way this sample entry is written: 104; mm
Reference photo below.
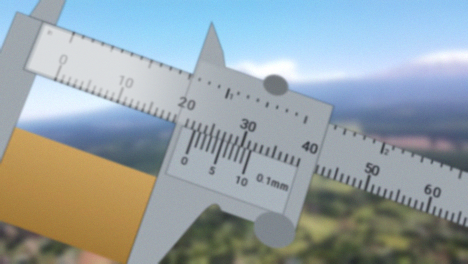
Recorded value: 22.5; mm
